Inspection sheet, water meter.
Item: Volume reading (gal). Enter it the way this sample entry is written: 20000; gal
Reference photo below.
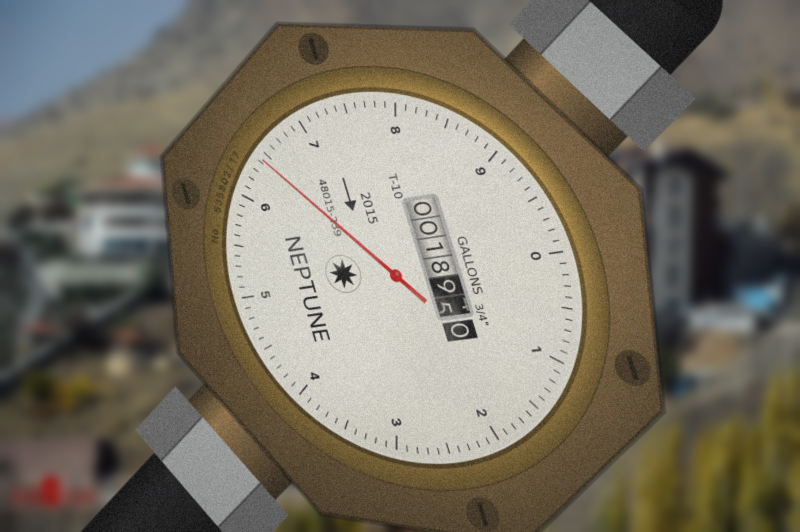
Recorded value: 18946.4; gal
